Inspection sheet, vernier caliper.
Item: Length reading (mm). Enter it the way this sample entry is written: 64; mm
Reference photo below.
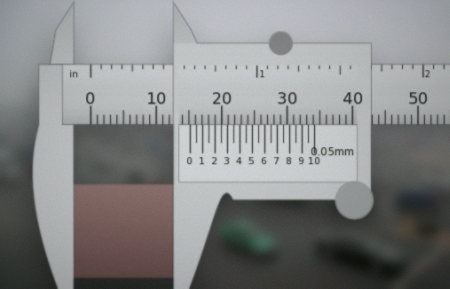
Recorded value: 15.2; mm
